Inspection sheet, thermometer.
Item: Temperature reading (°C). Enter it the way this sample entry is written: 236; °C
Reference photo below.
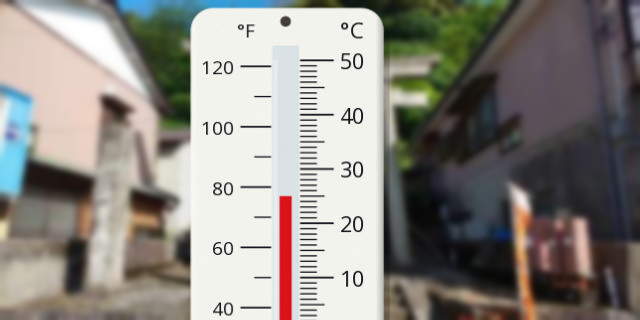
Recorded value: 25; °C
